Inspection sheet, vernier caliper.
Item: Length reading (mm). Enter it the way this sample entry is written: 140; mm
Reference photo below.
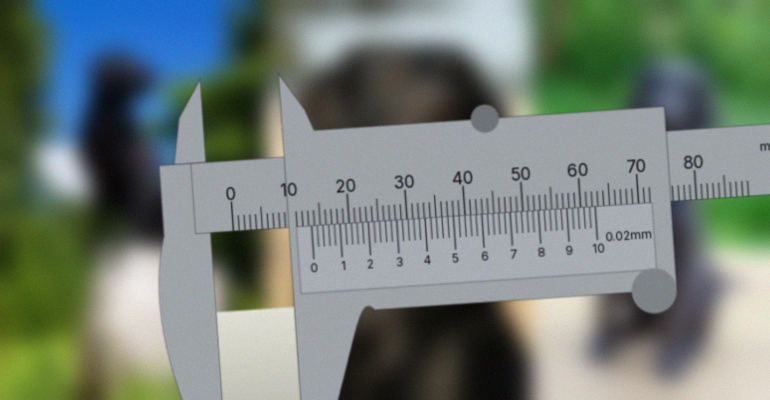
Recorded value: 13.5; mm
